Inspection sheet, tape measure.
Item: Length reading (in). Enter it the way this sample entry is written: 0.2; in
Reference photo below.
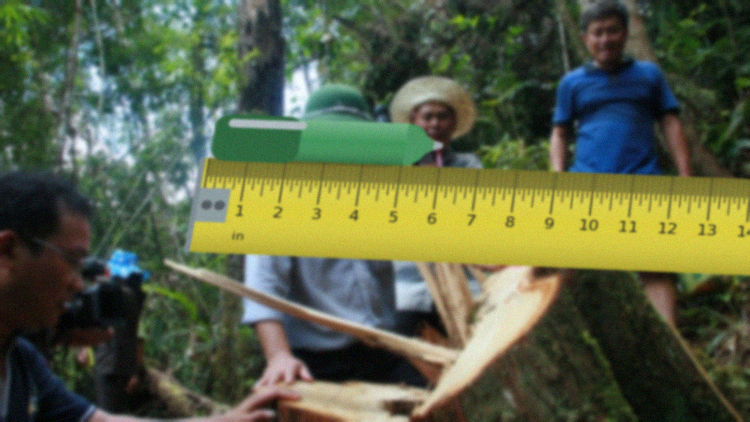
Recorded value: 6; in
